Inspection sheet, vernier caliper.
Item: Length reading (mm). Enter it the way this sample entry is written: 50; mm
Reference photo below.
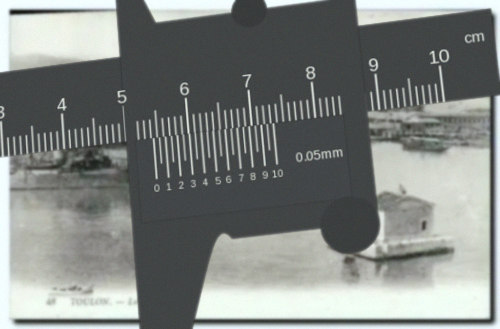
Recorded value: 54.4; mm
